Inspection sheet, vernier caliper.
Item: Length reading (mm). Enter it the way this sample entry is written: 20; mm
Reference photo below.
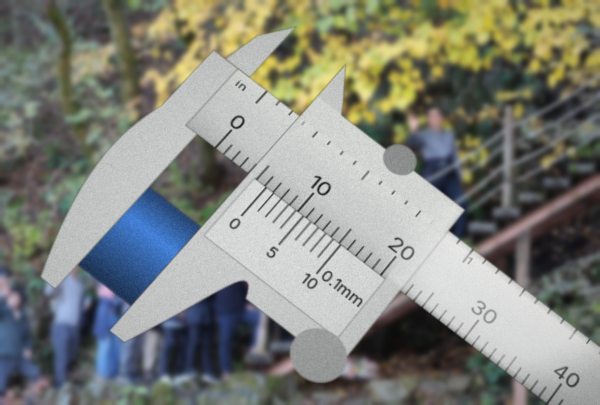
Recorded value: 6.2; mm
